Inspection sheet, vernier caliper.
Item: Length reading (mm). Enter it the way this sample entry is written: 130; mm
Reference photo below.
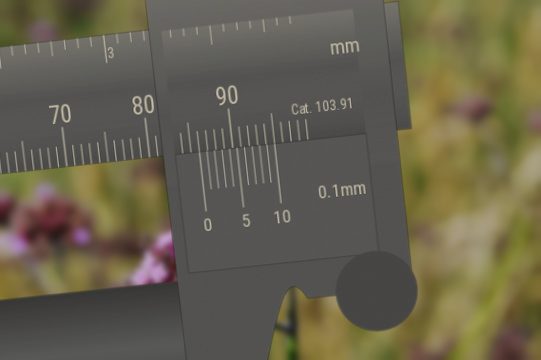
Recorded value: 86.0; mm
